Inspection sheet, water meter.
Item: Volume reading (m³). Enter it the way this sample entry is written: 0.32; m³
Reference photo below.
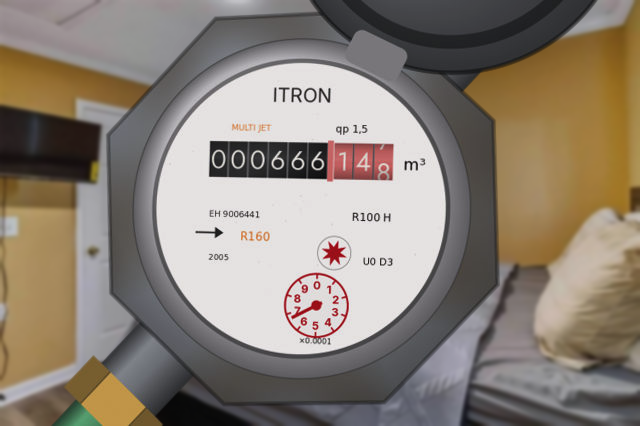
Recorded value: 666.1476; m³
